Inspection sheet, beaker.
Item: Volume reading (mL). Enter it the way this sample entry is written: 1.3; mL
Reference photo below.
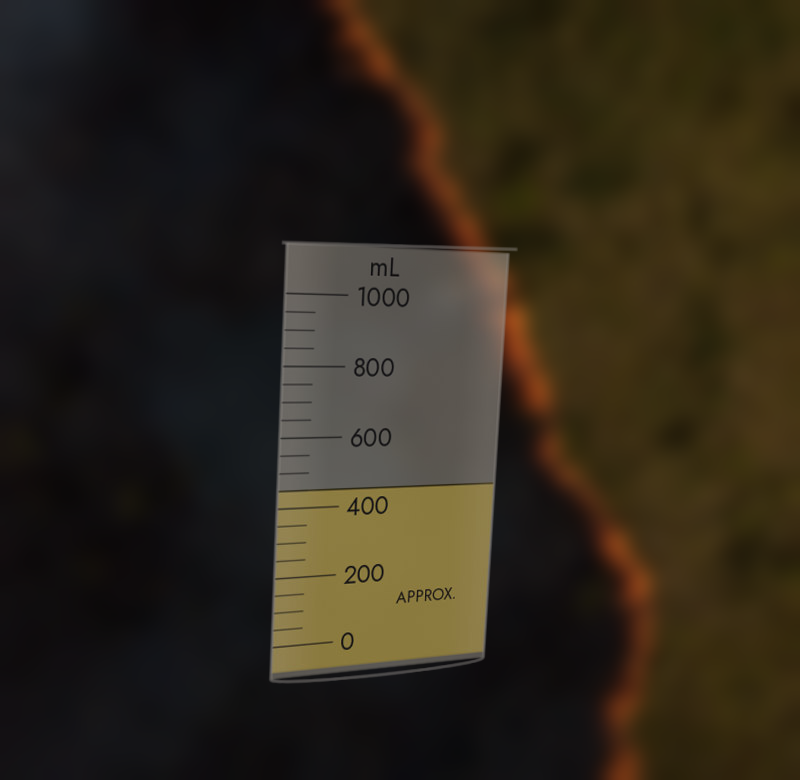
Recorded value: 450; mL
